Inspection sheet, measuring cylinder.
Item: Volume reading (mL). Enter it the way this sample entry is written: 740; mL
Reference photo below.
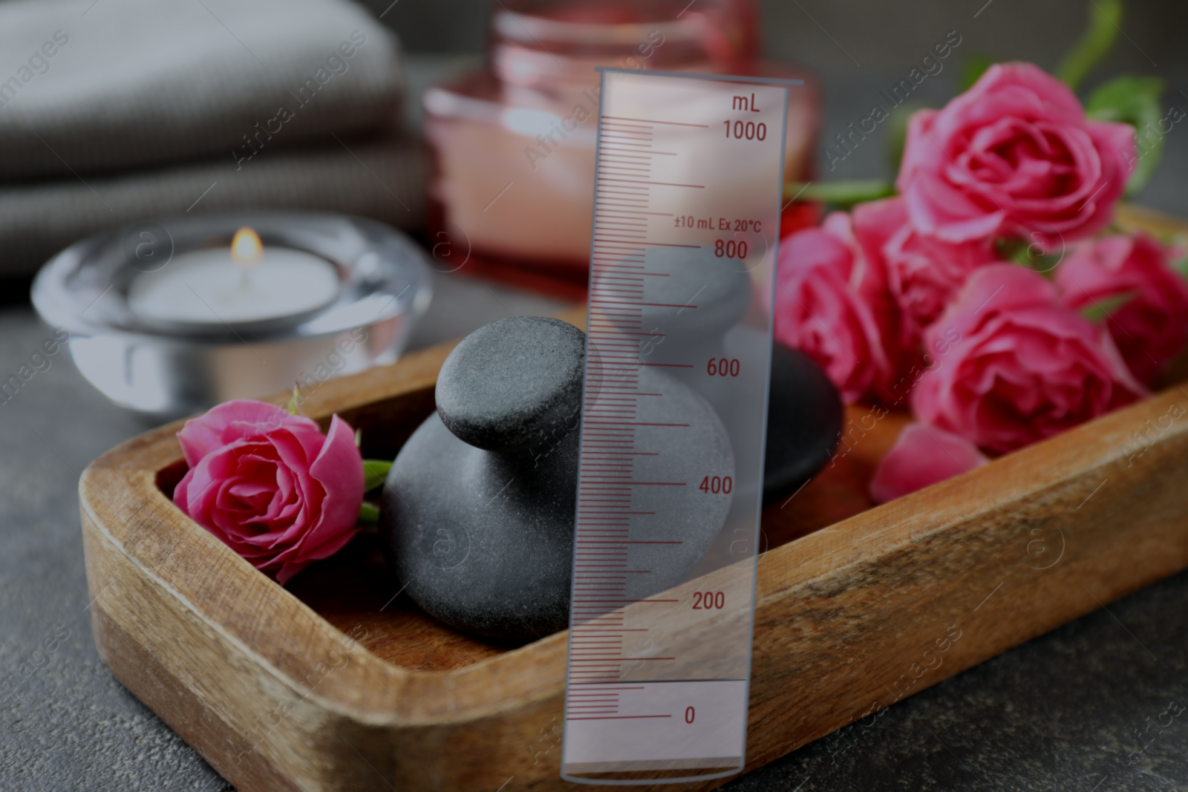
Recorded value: 60; mL
